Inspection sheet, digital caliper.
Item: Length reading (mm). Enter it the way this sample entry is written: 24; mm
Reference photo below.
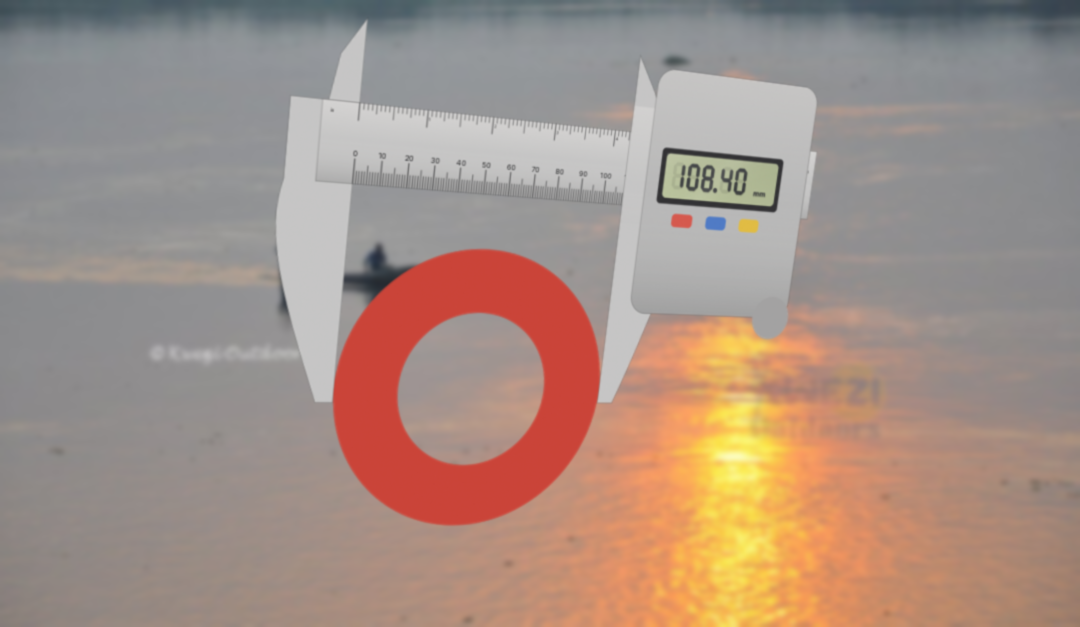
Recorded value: 108.40; mm
